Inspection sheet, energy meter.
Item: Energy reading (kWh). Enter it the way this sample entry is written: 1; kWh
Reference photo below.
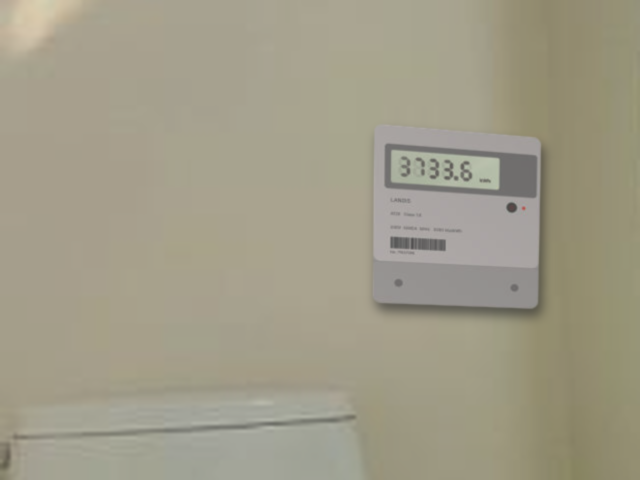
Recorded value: 3733.6; kWh
